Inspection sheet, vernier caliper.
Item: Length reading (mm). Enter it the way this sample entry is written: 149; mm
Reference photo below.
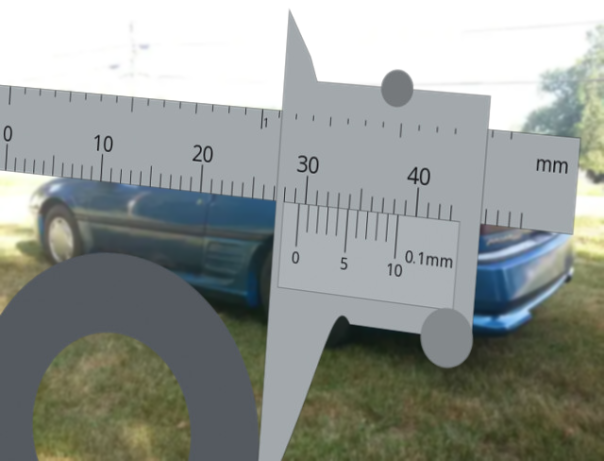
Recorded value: 29.4; mm
